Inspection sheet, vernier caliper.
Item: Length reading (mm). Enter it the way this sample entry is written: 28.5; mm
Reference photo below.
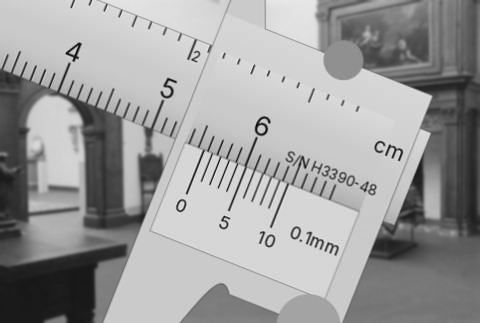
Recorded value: 55.6; mm
